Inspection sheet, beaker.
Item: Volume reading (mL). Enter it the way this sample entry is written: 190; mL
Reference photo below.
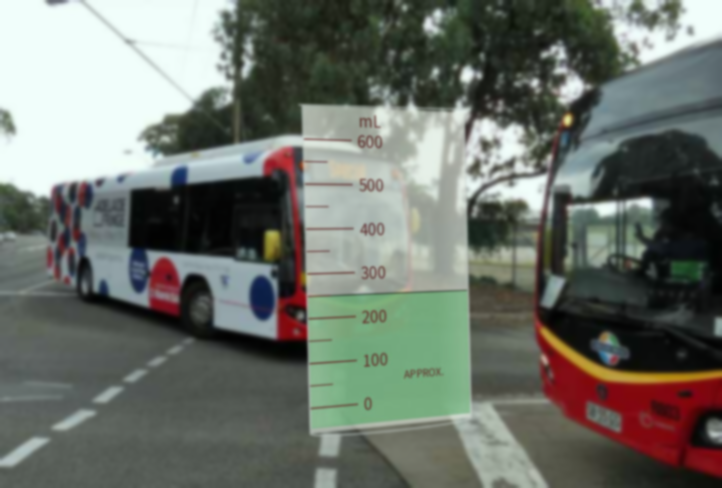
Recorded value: 250; mL
